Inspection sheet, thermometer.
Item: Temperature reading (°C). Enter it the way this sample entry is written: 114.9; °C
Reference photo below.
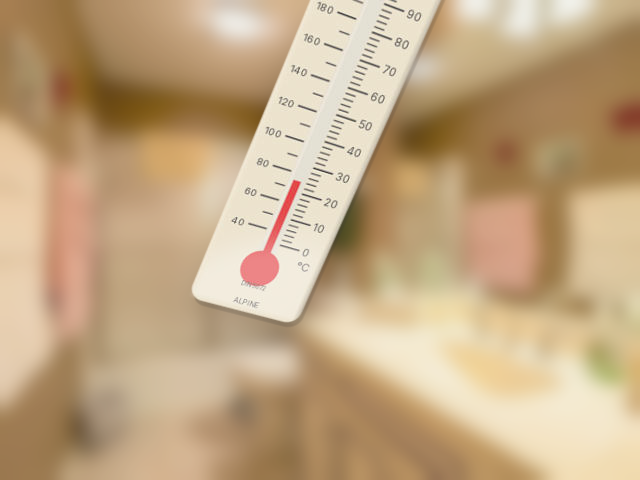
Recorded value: 24; °C
